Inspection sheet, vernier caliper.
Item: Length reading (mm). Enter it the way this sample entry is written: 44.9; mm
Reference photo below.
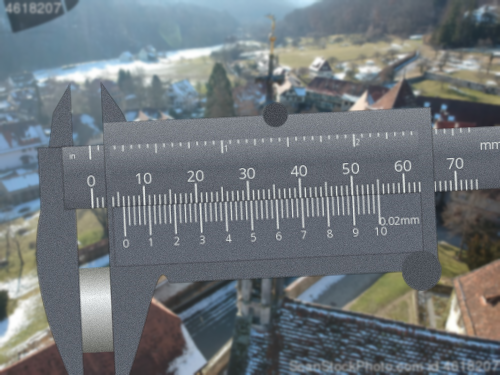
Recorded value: 6.0; mm
